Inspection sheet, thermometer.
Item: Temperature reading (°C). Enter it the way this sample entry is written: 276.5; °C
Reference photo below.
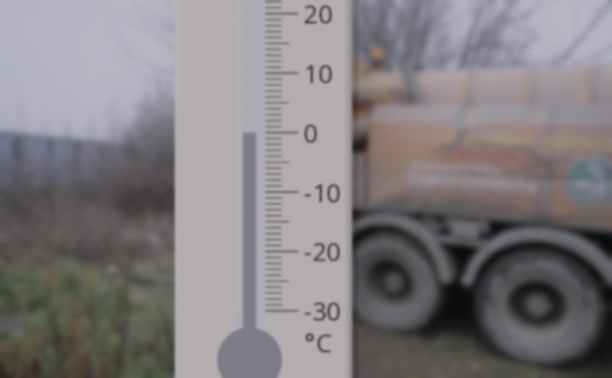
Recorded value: 0; °C
